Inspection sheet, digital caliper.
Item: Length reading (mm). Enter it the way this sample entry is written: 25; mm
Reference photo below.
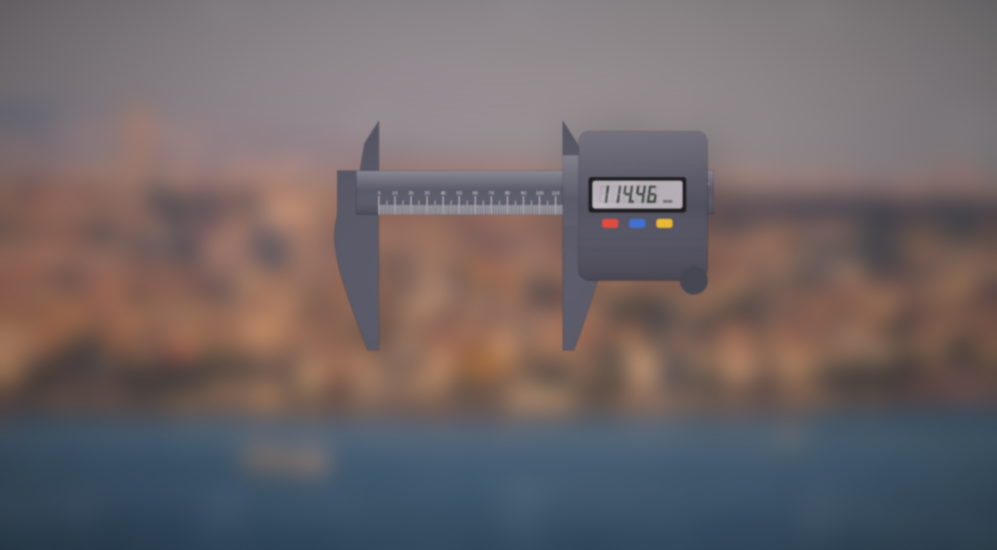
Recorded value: 114.46; mm
